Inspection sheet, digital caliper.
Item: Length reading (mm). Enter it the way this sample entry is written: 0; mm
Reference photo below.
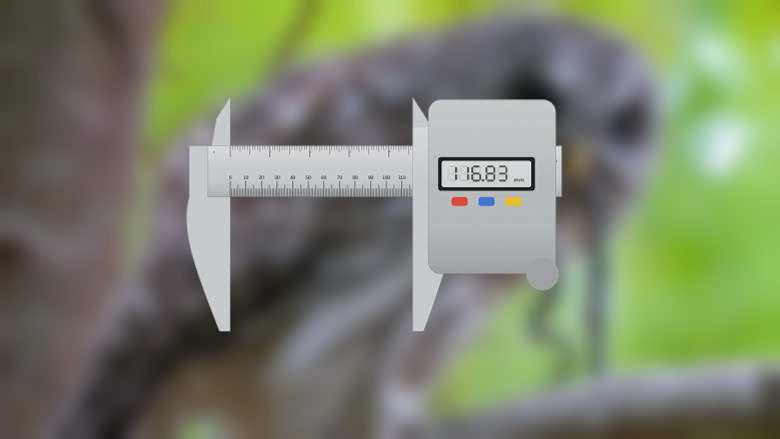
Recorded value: 116.83; mm
